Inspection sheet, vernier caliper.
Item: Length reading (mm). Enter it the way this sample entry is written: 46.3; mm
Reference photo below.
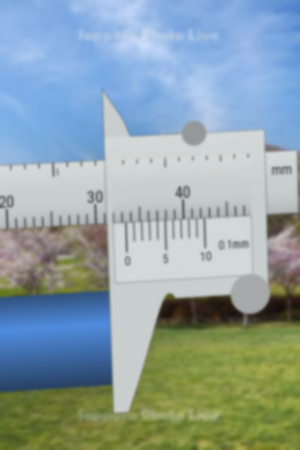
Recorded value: 33.4; mm
